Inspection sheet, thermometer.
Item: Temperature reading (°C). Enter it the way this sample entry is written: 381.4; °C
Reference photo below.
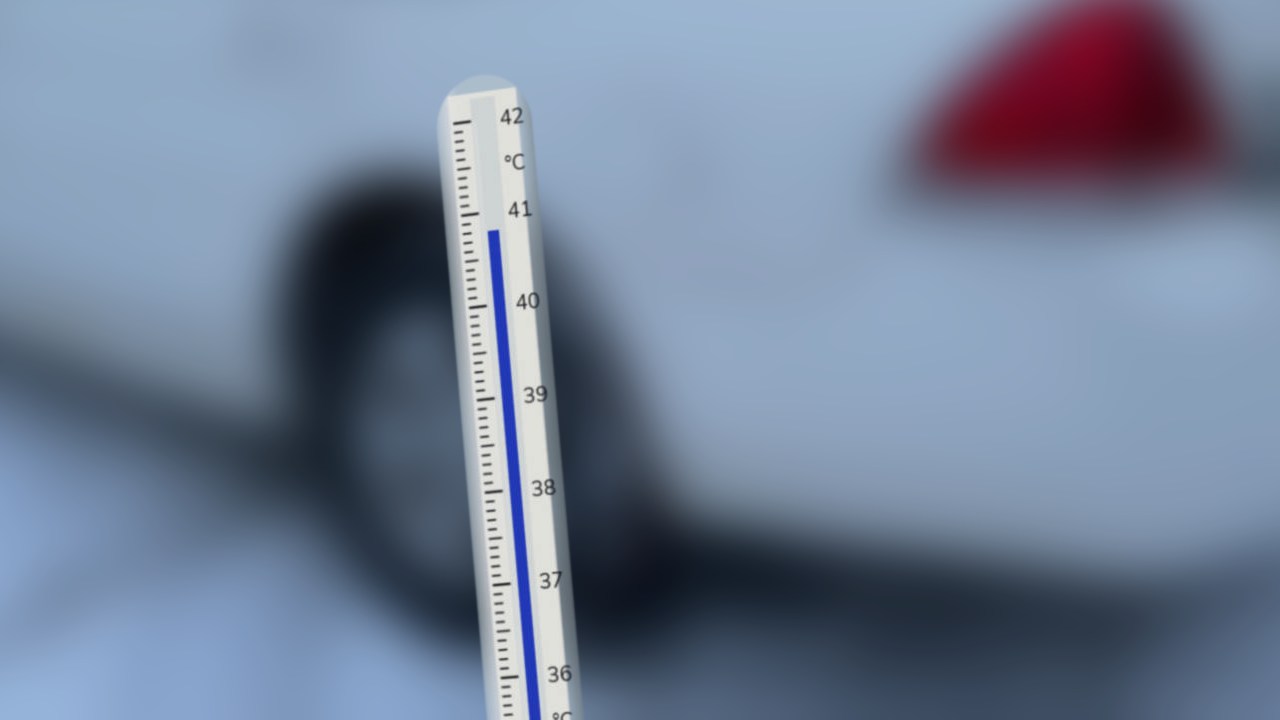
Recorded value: 40.8; °C
